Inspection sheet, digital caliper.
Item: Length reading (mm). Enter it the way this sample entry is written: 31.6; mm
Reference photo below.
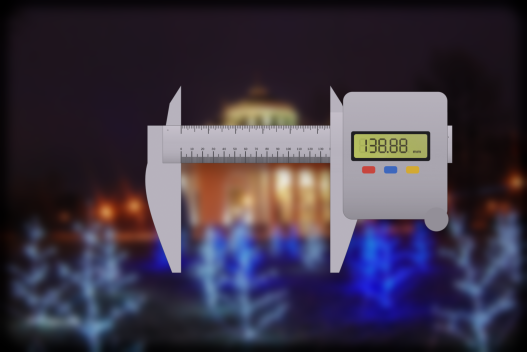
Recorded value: 138.88; mm
